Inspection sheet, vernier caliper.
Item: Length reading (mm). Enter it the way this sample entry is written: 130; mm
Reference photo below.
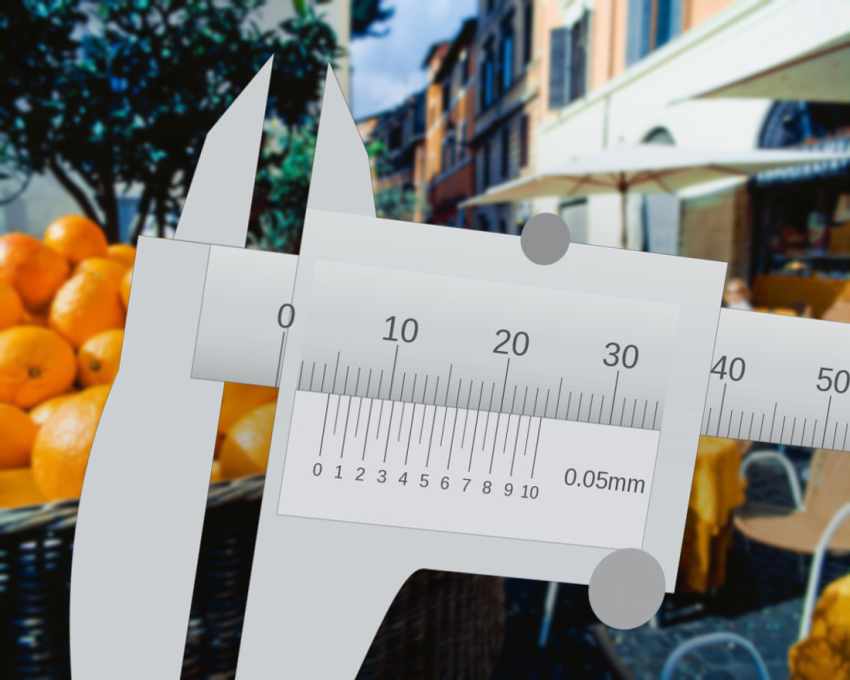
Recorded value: 4.7; mm
